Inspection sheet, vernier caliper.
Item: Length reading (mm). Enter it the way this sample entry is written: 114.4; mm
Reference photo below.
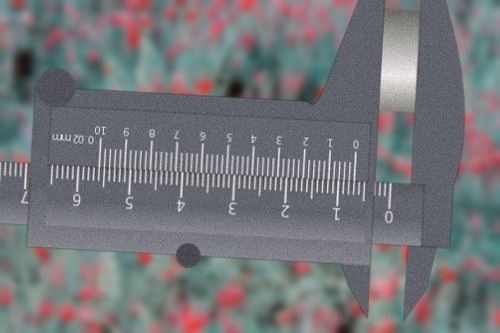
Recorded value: 7.0; mm
